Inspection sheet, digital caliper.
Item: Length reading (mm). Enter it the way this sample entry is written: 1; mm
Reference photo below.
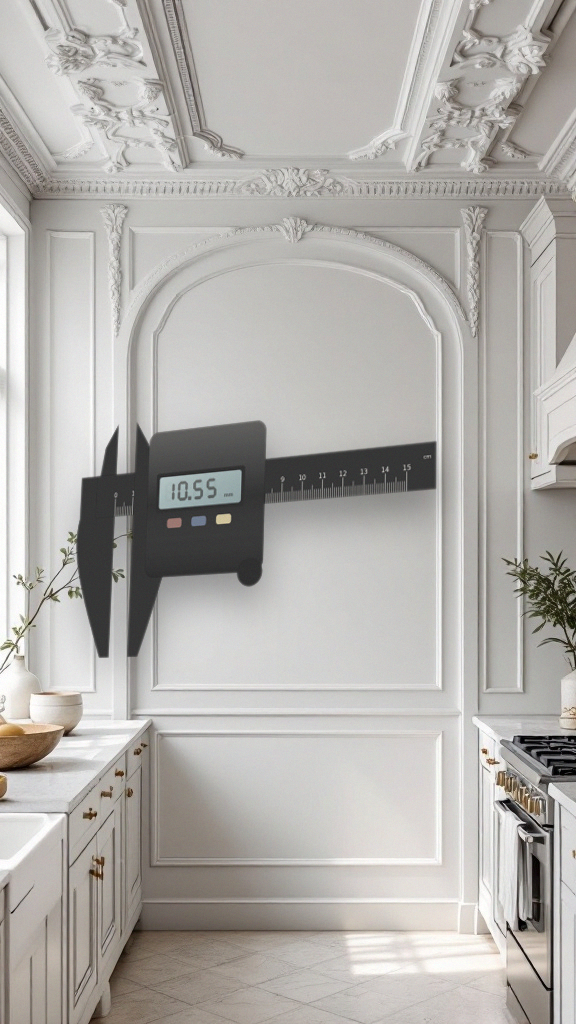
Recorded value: 10.55; mm
